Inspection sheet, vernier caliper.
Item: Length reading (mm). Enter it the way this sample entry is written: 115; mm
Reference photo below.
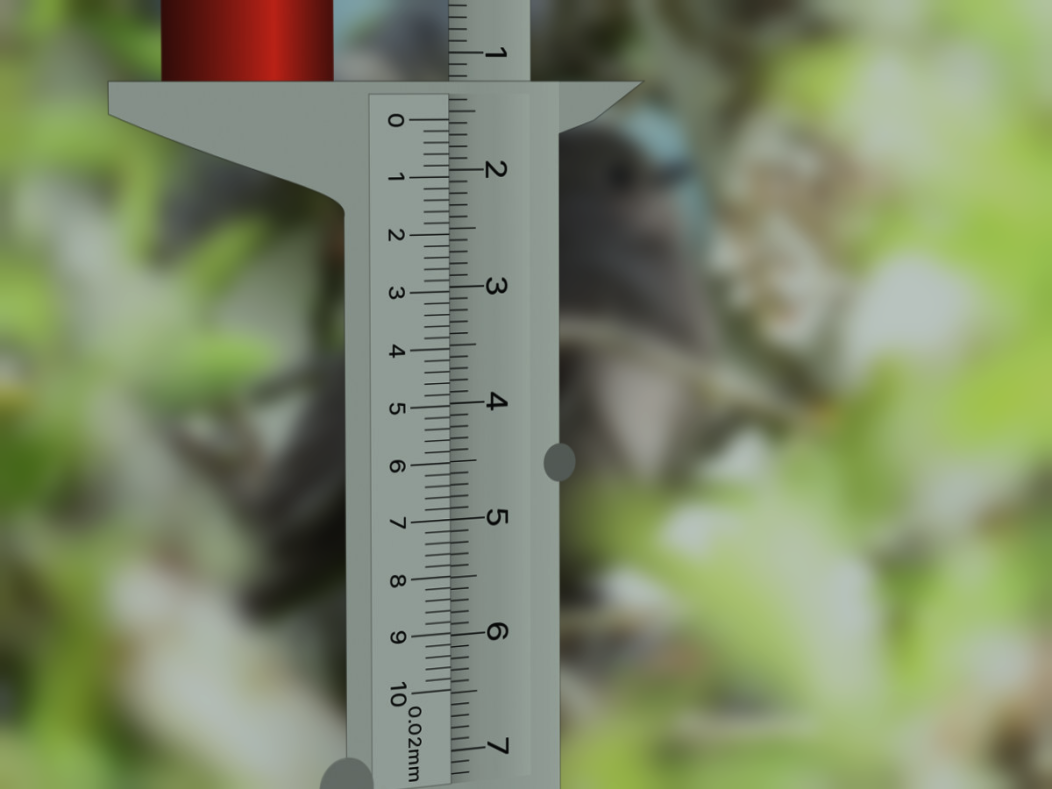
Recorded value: 15.7; mm
